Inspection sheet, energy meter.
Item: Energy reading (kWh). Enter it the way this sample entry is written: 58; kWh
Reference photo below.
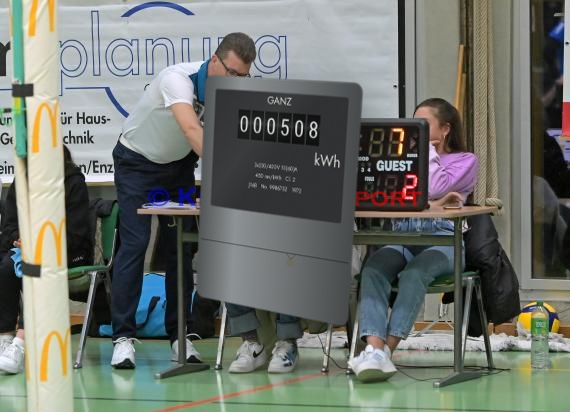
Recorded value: 508; kWh
